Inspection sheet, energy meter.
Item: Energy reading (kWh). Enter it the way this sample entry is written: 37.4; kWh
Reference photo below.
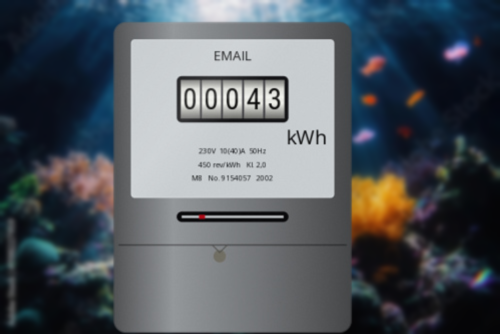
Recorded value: 43; kWh
